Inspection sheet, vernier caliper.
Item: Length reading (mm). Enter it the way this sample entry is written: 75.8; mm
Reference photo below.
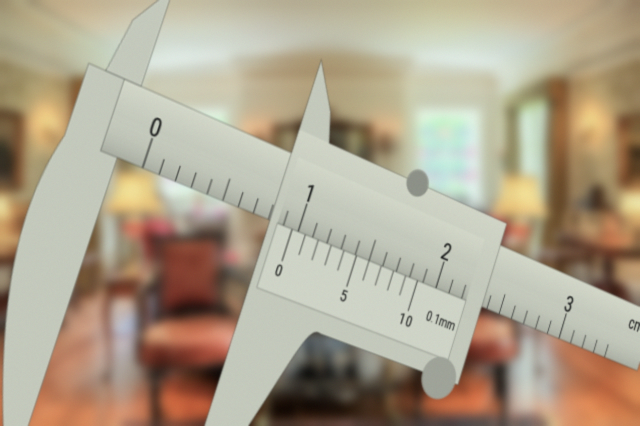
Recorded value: 9.6; mm
